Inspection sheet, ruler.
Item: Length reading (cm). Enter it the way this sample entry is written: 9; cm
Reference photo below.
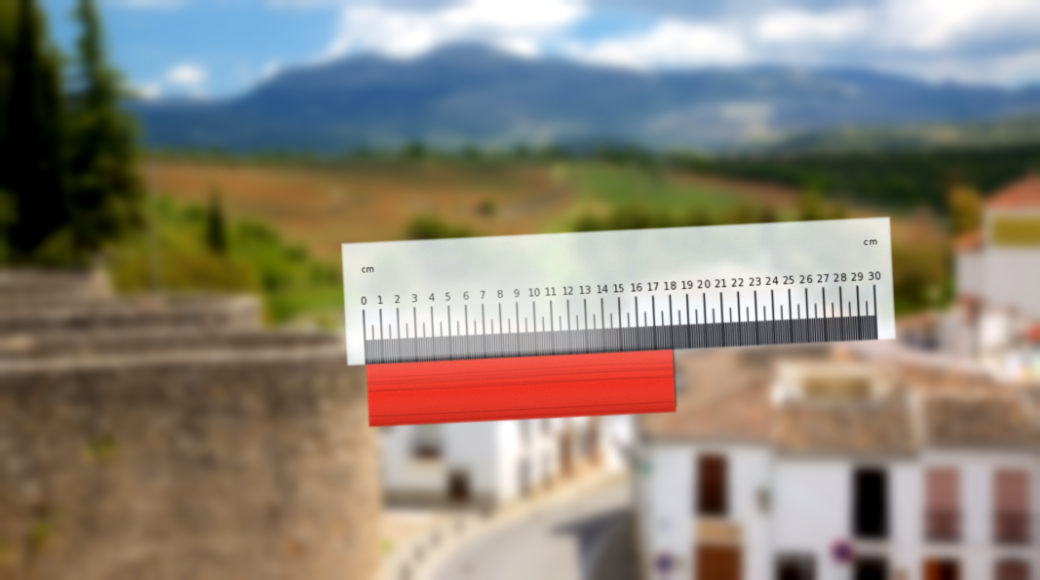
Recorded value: 18; cm
